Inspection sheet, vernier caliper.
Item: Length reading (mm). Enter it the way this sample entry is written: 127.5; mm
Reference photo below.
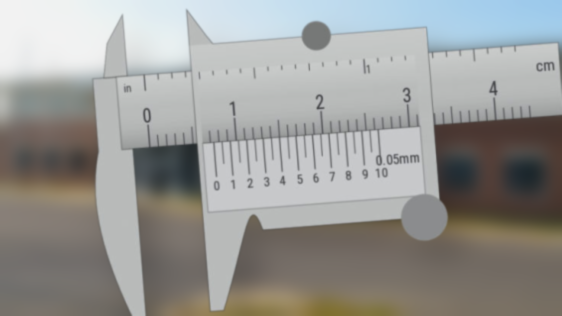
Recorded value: 7.4; mm
